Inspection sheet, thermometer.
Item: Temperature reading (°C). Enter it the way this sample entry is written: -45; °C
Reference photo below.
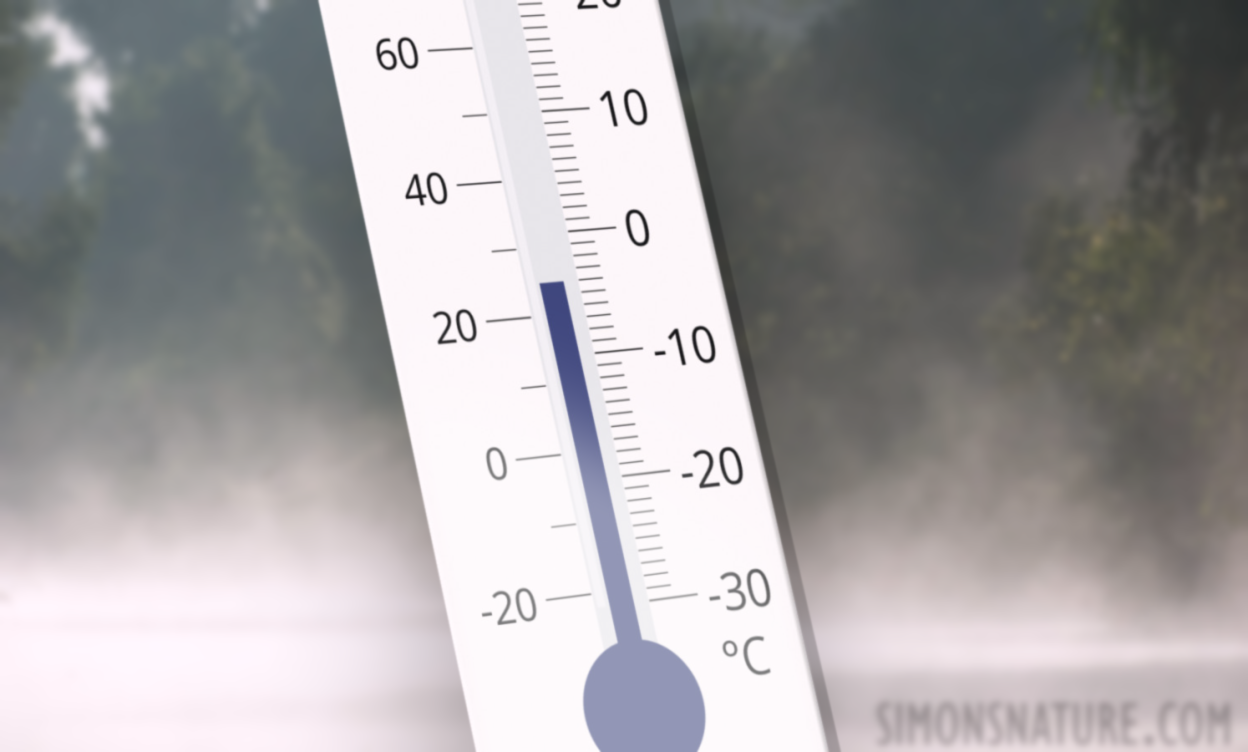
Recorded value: -4; °C
